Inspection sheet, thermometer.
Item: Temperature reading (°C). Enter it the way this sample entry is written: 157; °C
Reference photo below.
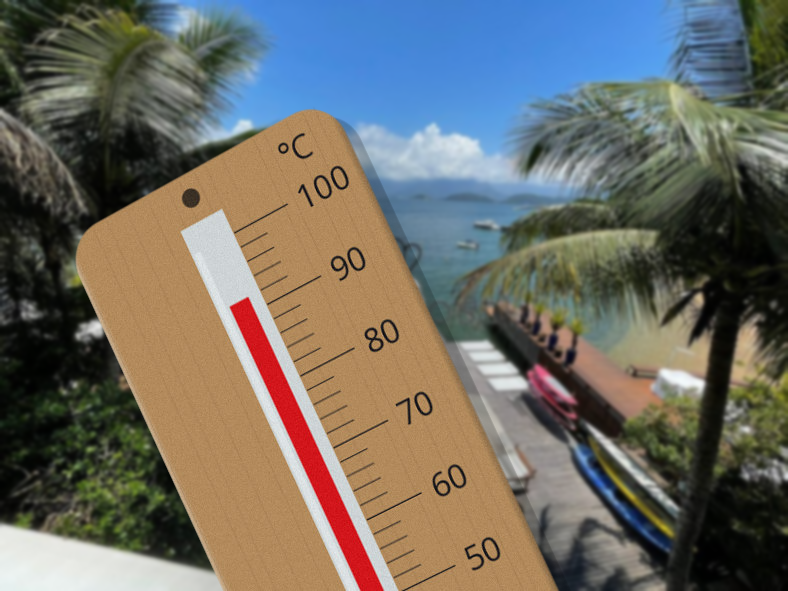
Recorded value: 92; °C
